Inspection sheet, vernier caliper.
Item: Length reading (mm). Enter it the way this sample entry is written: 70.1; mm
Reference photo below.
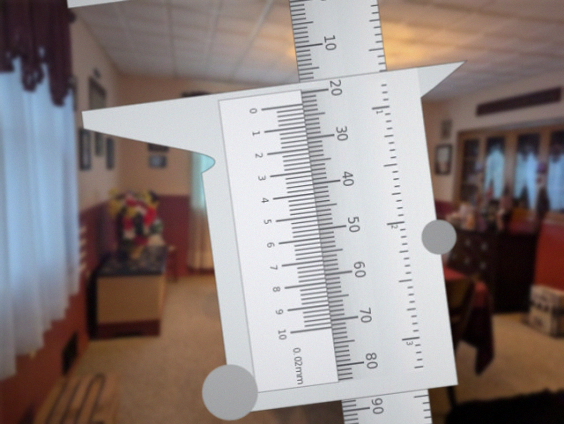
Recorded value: 22.5; mm
